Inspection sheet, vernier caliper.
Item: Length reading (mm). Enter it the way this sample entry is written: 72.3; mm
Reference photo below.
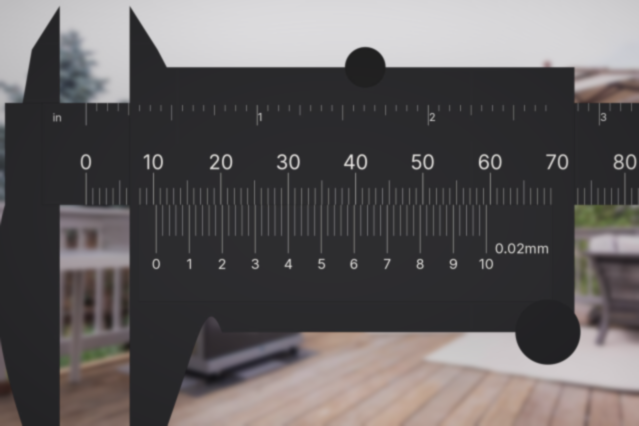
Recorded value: 10.4; mm
